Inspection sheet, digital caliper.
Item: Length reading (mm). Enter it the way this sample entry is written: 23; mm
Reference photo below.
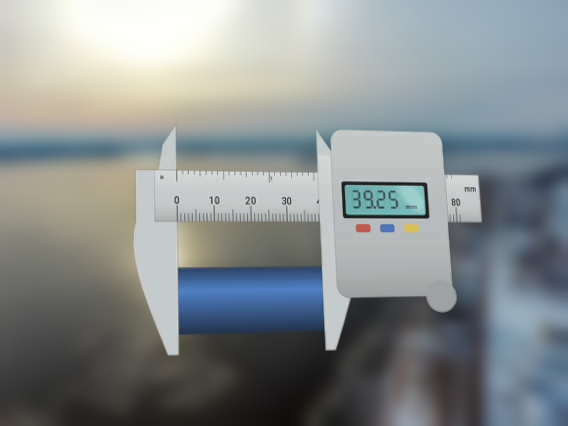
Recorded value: 39.25; mm
